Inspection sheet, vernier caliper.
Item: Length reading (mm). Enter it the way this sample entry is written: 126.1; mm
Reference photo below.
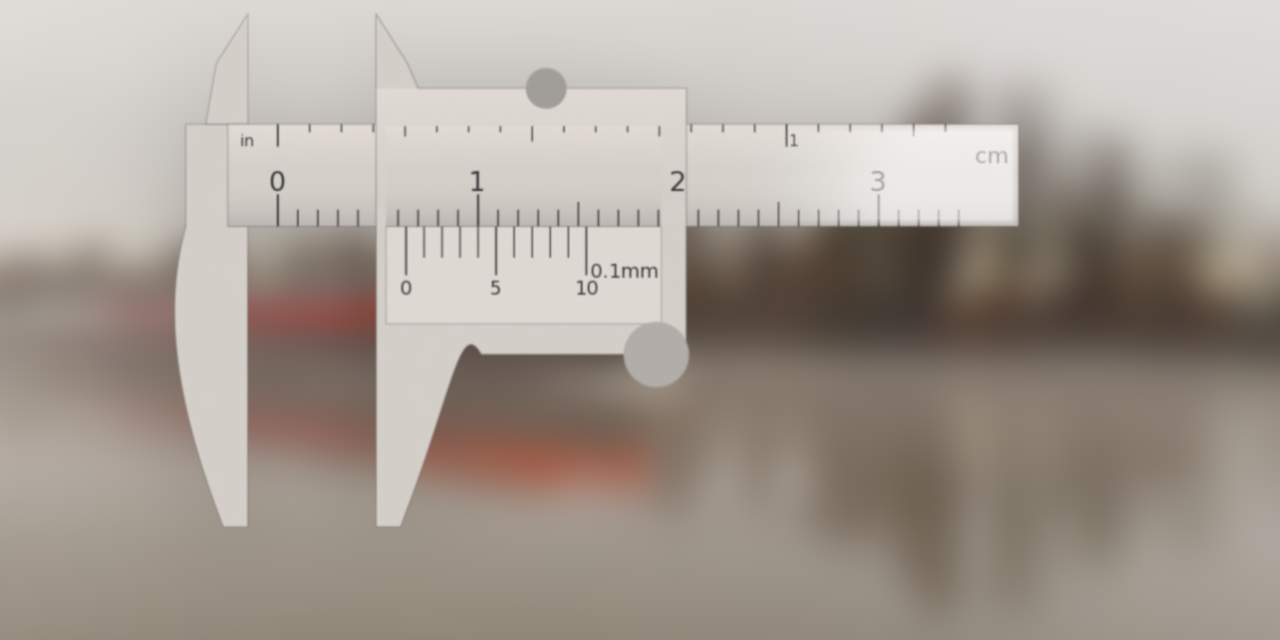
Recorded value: 6.4; mm
